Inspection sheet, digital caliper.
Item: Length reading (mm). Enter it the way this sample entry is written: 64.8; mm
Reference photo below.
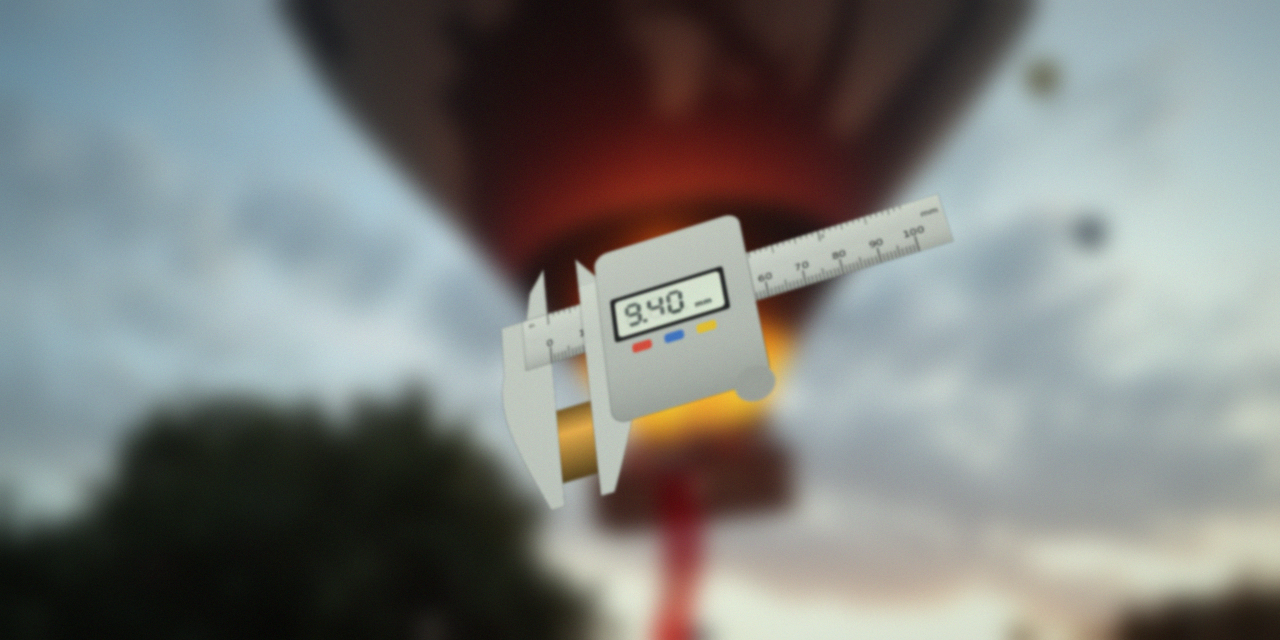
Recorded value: 9.40; mm
